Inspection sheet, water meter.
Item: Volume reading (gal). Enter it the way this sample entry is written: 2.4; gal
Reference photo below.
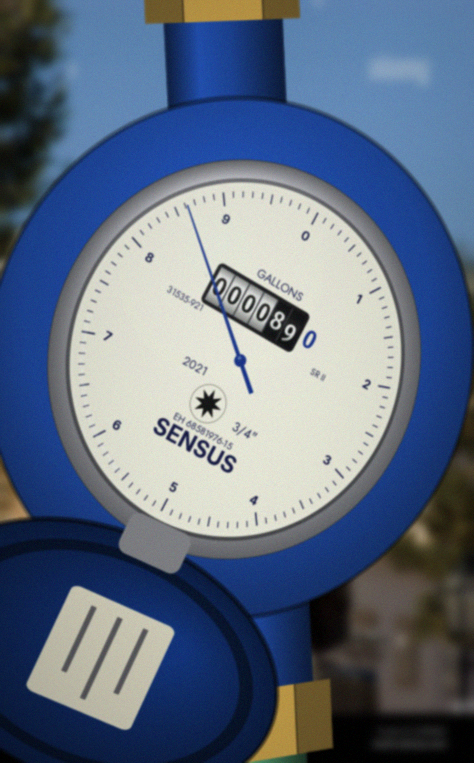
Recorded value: 888.6; gal
